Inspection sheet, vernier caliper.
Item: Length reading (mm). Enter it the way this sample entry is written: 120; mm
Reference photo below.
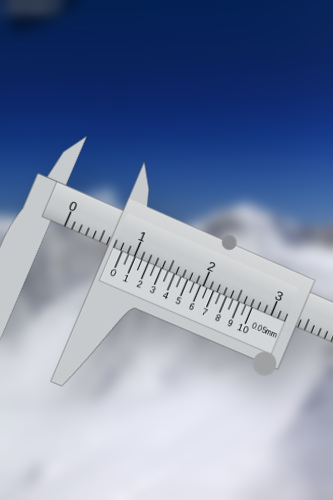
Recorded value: 8.2; mm
